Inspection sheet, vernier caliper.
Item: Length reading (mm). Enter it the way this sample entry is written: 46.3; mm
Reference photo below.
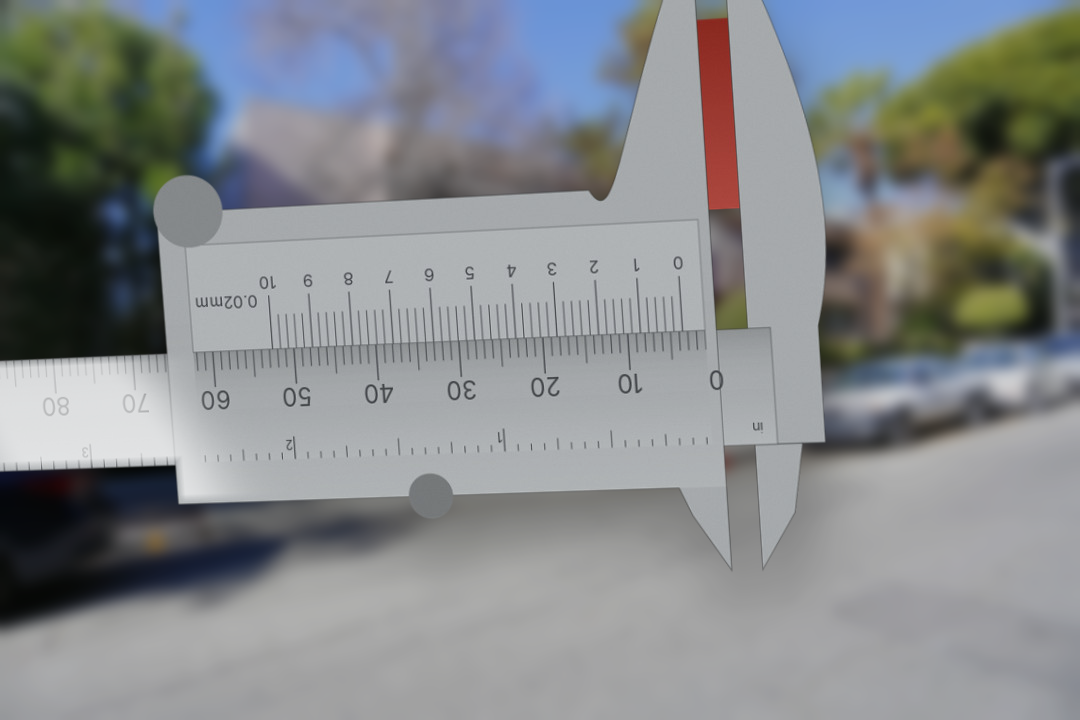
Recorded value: 3.6; mm
